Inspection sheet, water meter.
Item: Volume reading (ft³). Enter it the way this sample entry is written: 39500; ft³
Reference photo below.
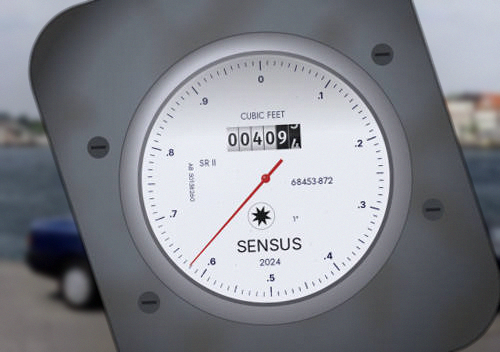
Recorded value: 4093.62; ft³
